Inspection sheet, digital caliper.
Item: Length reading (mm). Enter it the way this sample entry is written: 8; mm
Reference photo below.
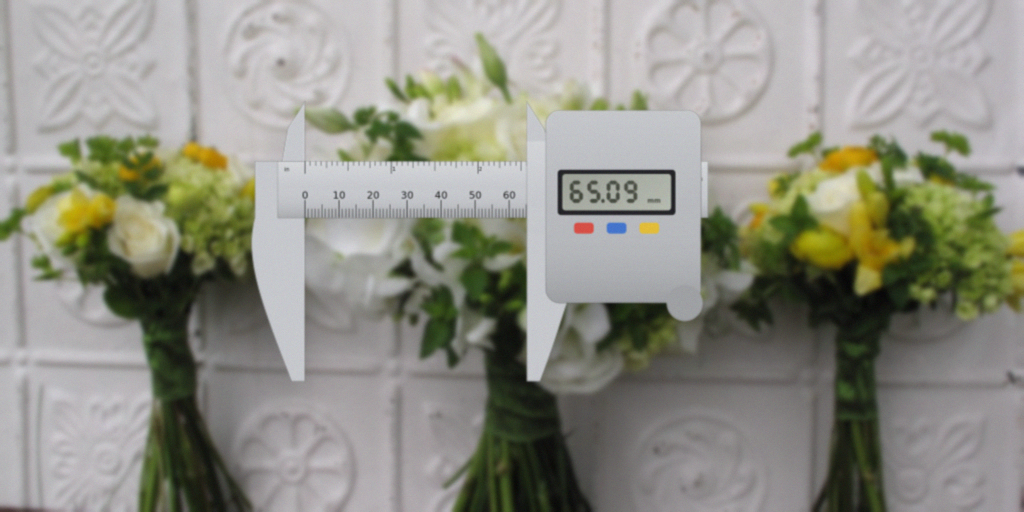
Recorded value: 65.09; mm
